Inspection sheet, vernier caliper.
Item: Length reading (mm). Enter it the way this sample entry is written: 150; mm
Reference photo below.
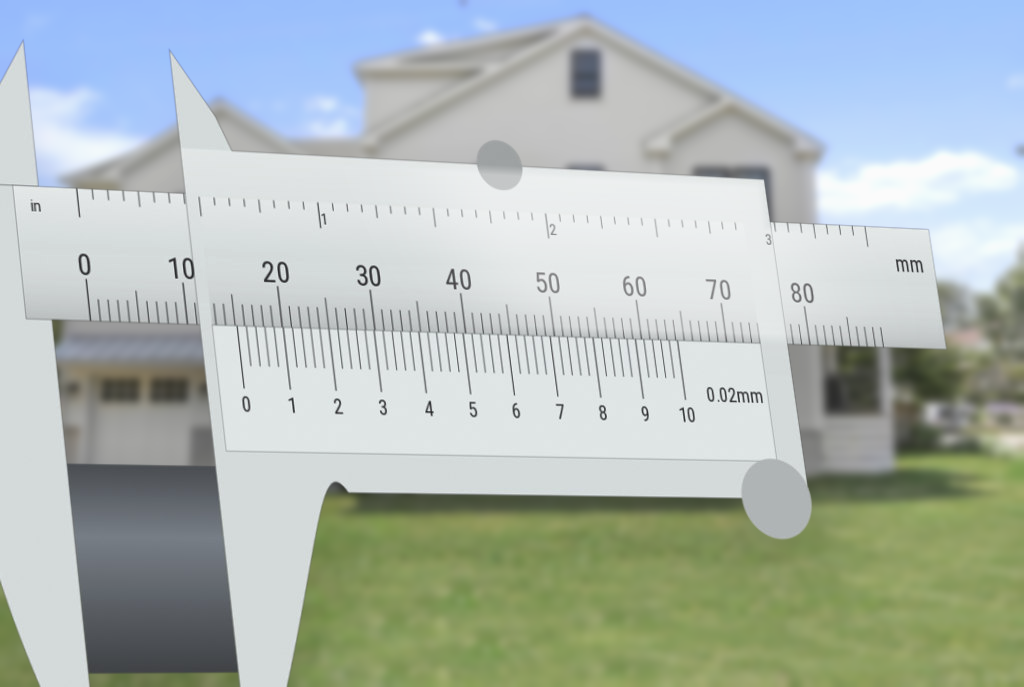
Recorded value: 15.2; mm
